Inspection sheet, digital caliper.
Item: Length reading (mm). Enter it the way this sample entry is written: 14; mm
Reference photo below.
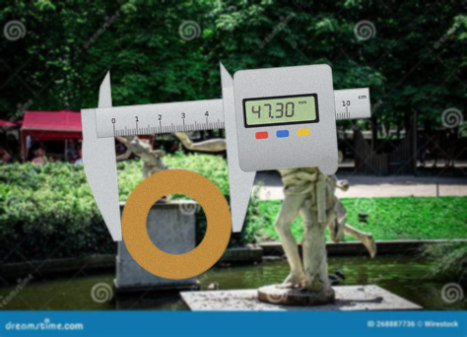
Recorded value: 47.30; mm
